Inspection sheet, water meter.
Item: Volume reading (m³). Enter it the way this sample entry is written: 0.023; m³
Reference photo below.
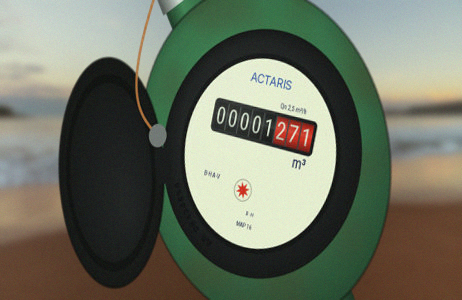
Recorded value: 1.271; m³
